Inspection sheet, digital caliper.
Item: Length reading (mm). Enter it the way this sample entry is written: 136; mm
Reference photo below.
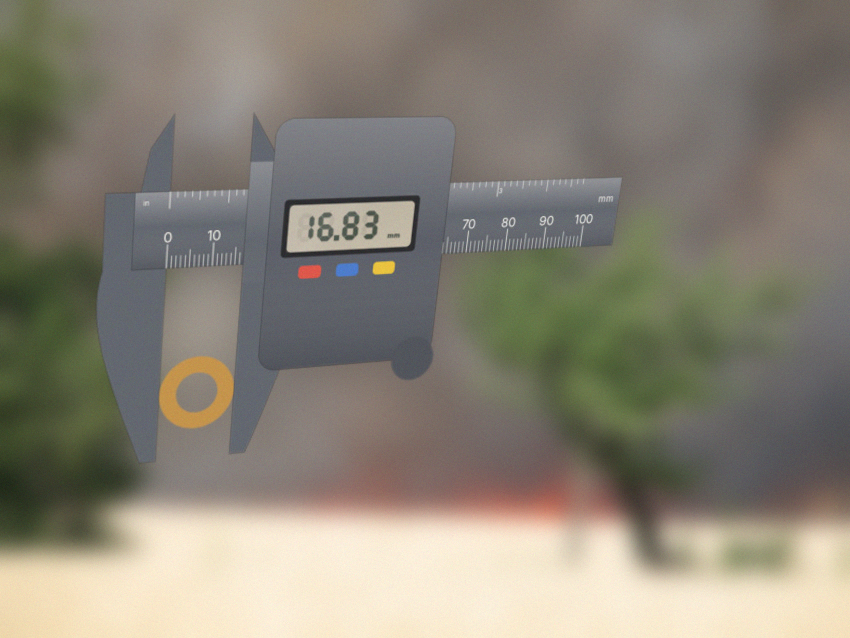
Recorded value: 16.83; mm
